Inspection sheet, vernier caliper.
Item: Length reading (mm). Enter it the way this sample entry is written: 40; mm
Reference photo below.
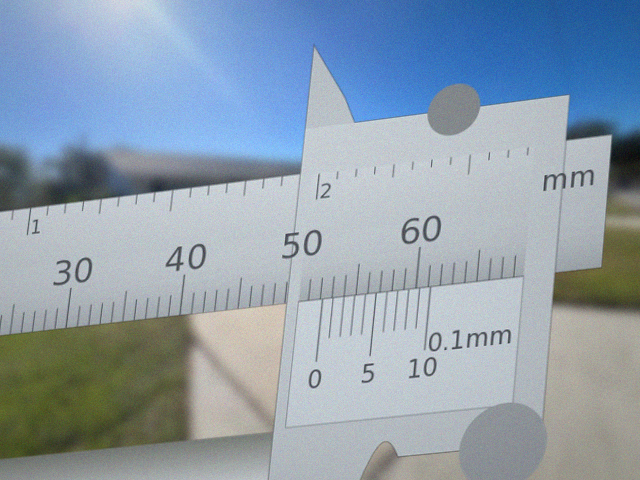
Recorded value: 52.2; mm
